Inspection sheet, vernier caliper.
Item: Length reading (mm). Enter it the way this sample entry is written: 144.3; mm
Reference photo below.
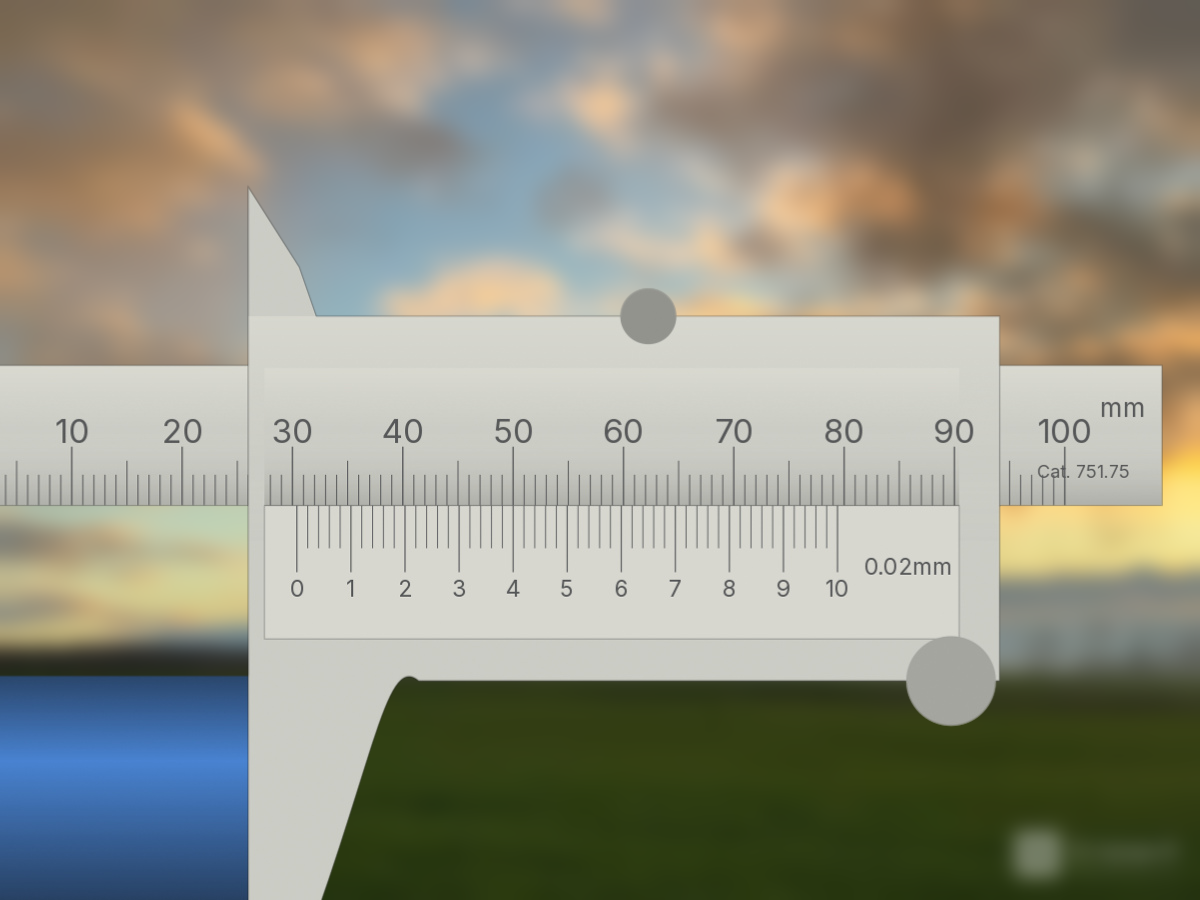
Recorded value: 30.4; mm
